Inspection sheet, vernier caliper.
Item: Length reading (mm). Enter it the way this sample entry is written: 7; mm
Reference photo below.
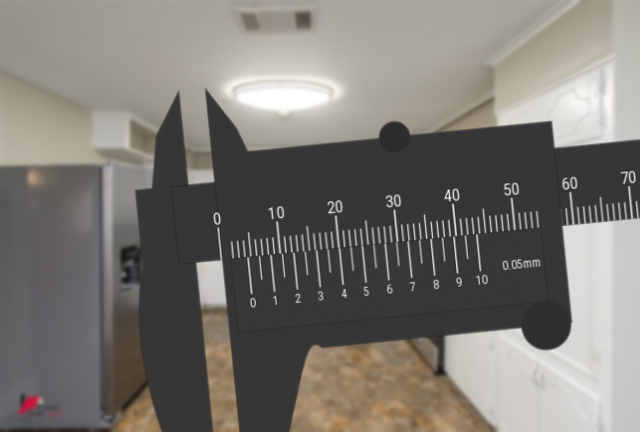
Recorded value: 4.5; mm
